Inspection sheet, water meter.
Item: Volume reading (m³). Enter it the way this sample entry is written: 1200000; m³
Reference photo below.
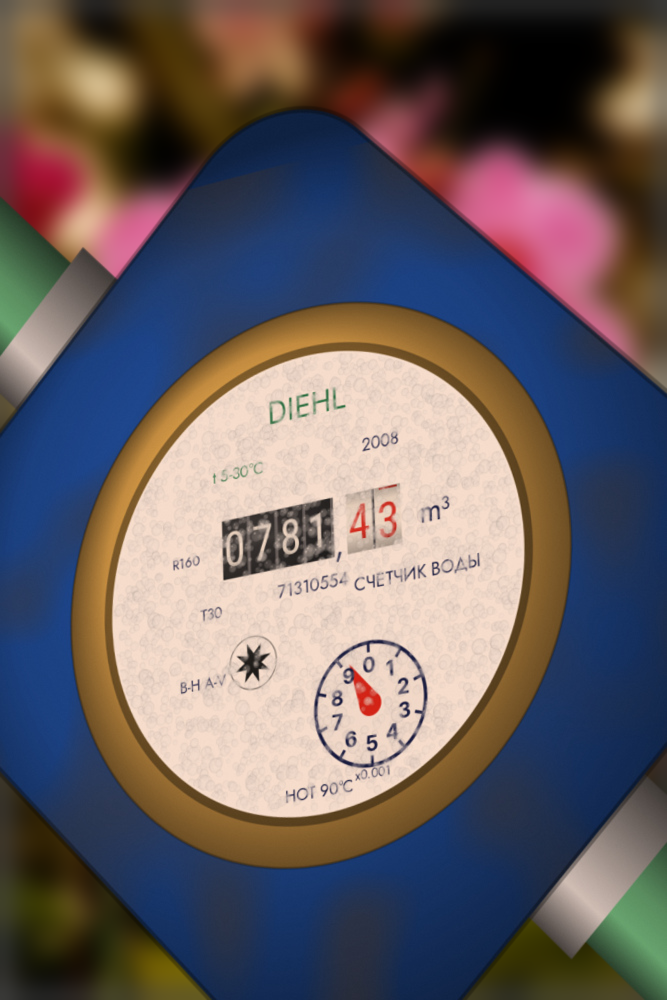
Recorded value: 781.429; m³
